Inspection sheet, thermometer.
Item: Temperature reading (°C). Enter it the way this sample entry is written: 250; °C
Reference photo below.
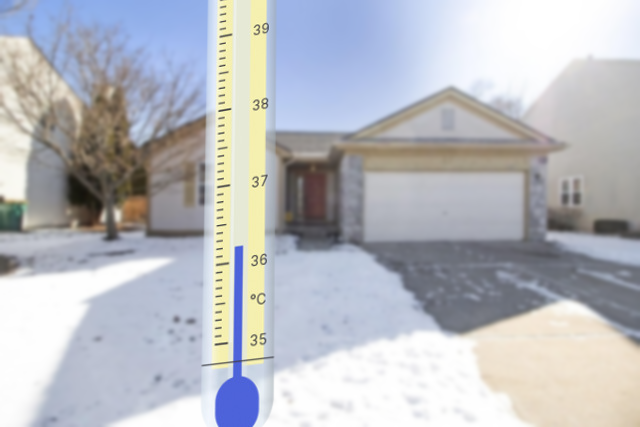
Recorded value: 36.2; °C
